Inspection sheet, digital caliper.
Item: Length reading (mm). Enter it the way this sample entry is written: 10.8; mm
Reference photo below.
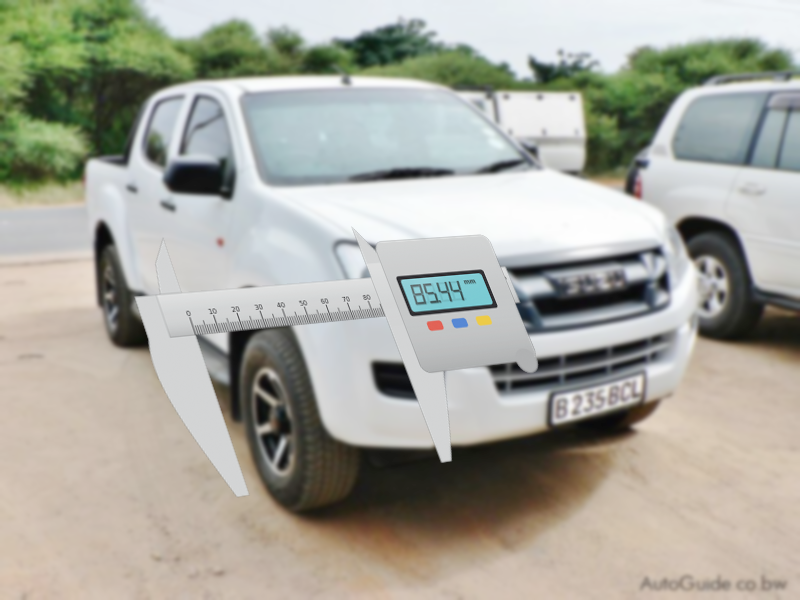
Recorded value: 85.44; mm
